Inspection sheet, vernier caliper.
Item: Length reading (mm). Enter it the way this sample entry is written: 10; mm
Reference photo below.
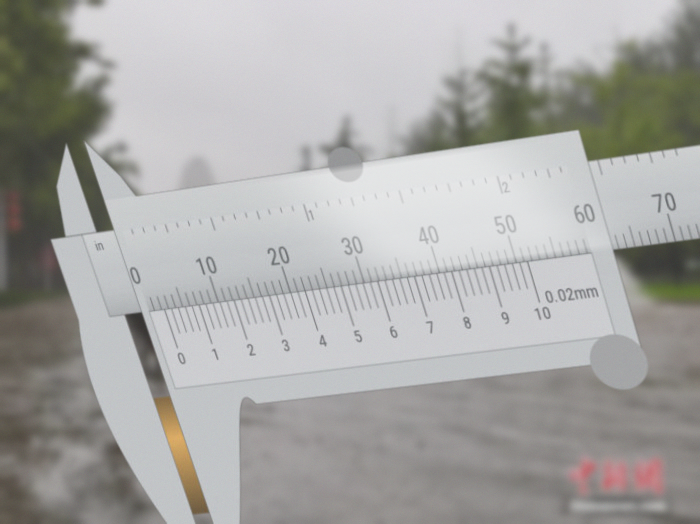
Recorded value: 2.4; mm
